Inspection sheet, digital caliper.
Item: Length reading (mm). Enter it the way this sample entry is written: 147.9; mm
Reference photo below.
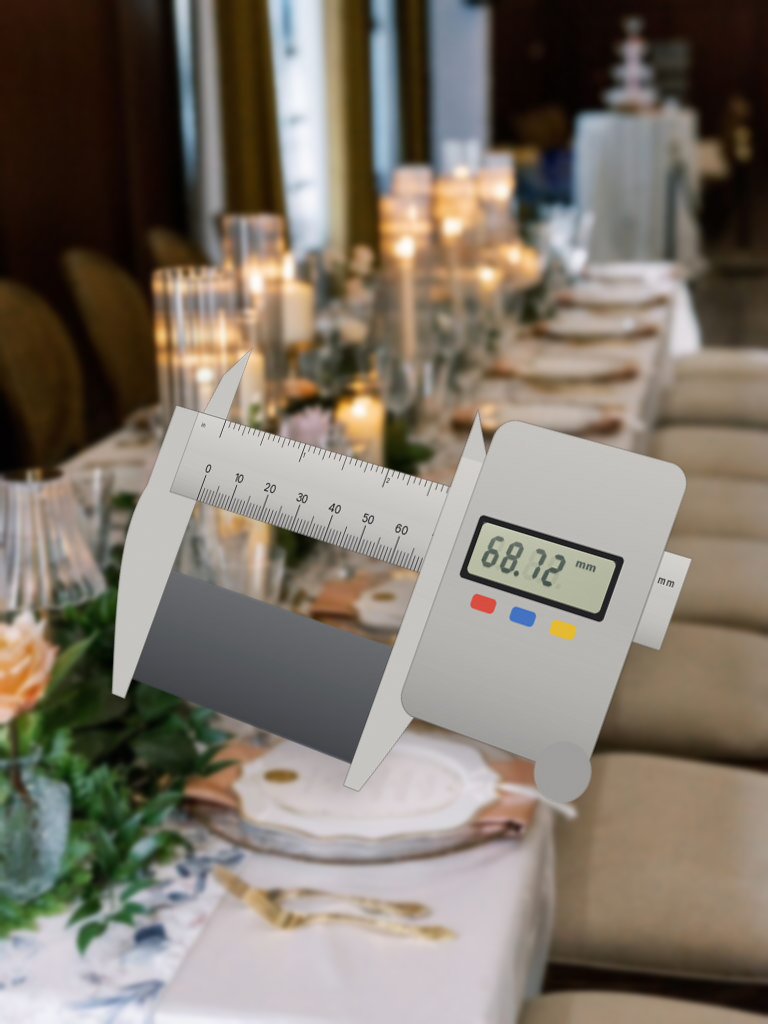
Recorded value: 68.72; mm
